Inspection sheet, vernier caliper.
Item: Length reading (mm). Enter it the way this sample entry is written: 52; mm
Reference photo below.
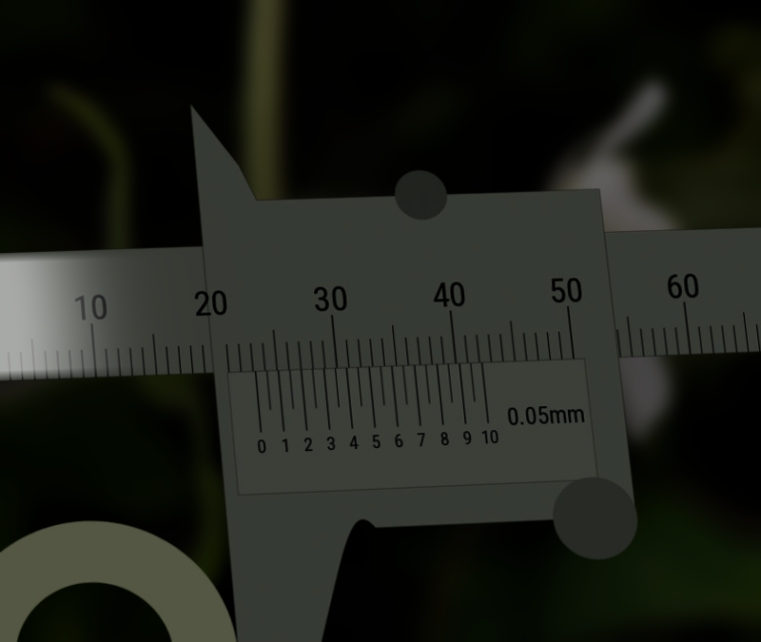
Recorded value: 23.2; mm
